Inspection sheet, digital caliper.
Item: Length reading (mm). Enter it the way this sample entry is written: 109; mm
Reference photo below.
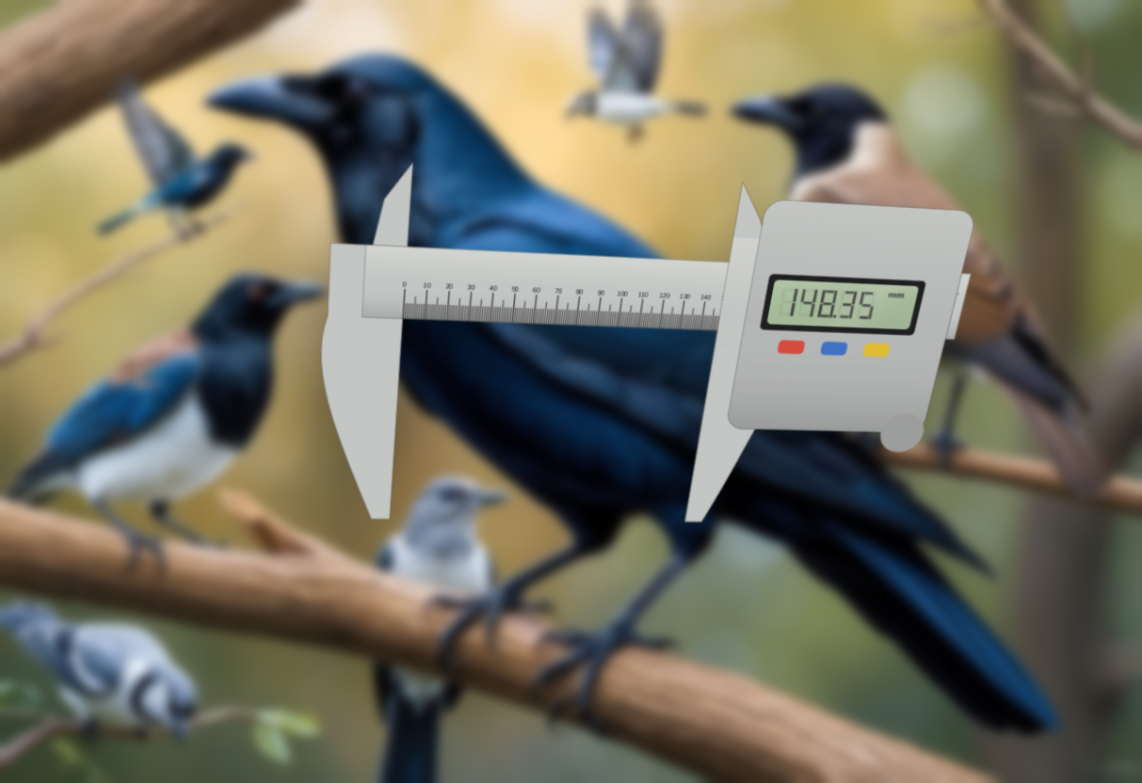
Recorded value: 148.35; mm
